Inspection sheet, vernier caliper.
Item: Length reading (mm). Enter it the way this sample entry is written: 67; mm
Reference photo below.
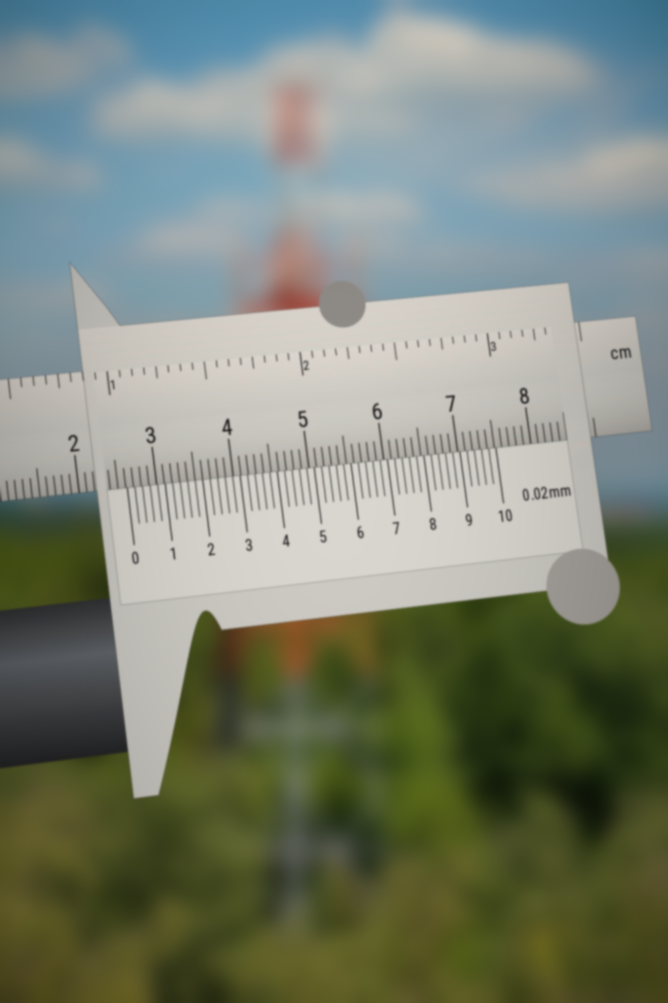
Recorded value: 26.2; mm
